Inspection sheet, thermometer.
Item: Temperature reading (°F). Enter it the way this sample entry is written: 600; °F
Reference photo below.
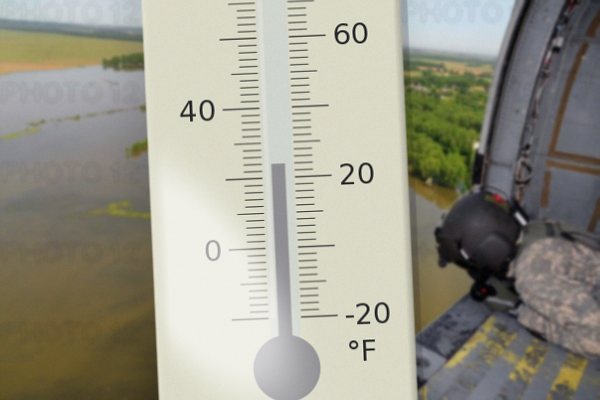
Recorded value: 24; °F
